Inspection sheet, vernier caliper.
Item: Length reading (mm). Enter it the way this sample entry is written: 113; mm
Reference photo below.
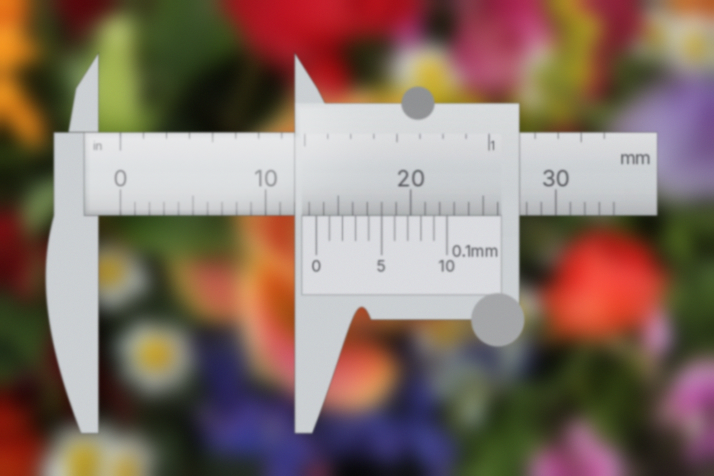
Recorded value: 13.5; mm
